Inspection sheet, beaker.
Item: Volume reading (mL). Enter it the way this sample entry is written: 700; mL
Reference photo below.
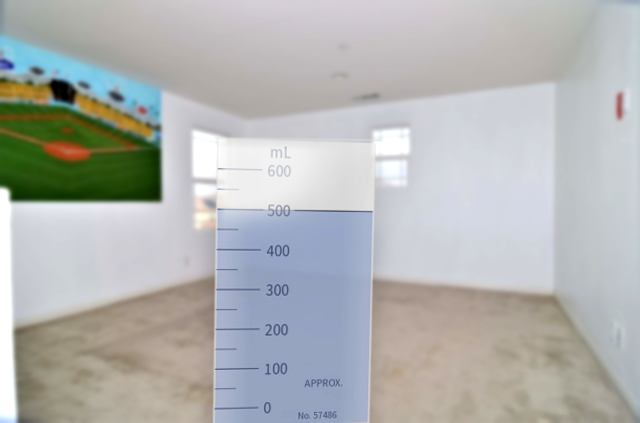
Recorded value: 500; mL
